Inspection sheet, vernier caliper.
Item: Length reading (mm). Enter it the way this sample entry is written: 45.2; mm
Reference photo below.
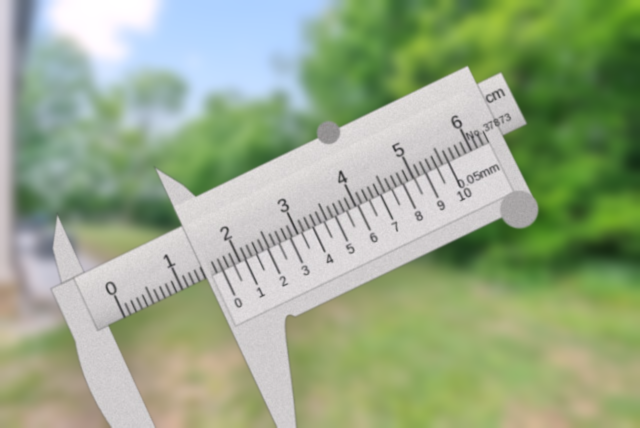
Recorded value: 17.0; mm
